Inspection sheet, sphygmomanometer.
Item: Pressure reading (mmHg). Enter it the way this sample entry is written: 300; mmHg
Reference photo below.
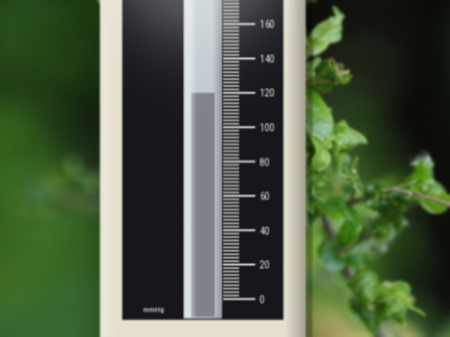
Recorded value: 120; mmHg
